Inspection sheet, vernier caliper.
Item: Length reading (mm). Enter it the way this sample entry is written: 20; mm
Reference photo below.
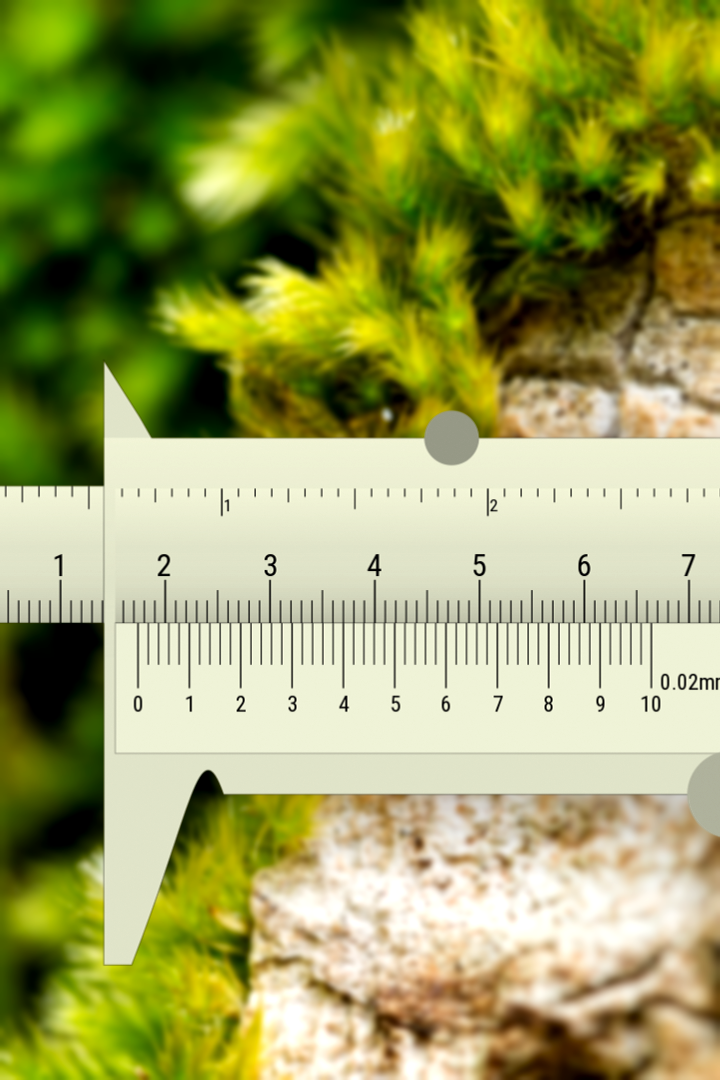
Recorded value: 17.4; mm
